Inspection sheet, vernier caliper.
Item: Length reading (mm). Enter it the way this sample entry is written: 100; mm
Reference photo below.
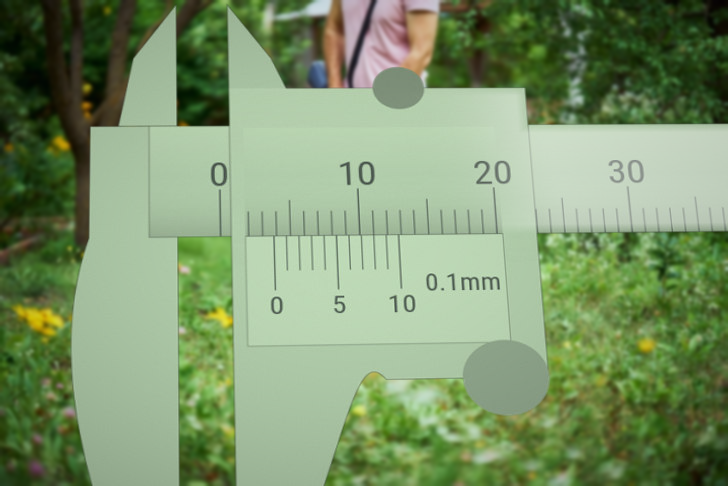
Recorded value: 3.8; mm
